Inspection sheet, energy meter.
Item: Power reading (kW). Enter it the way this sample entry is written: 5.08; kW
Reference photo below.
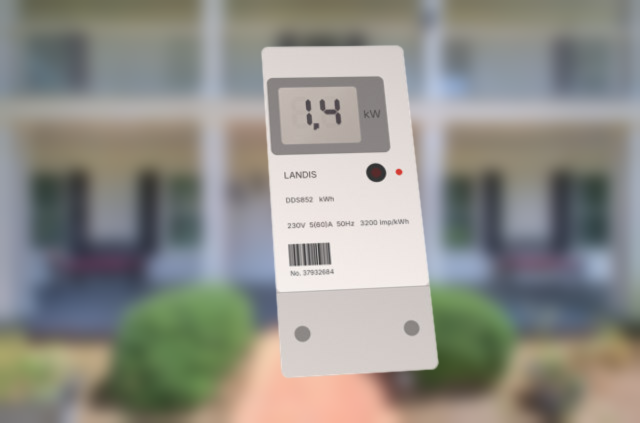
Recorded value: 1.4; kW
